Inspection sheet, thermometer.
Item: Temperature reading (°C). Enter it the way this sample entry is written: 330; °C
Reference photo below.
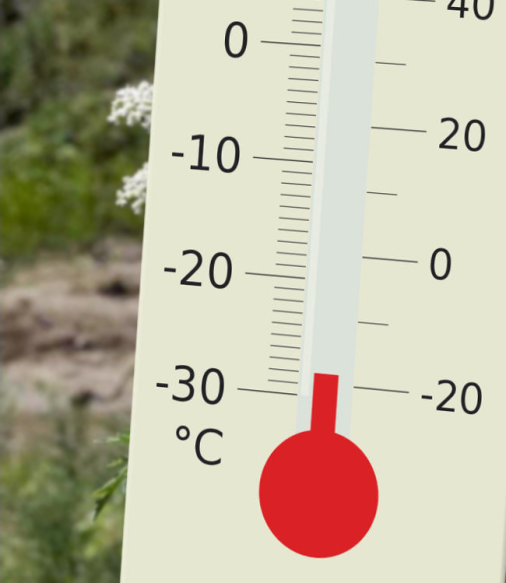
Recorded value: -28; °C
